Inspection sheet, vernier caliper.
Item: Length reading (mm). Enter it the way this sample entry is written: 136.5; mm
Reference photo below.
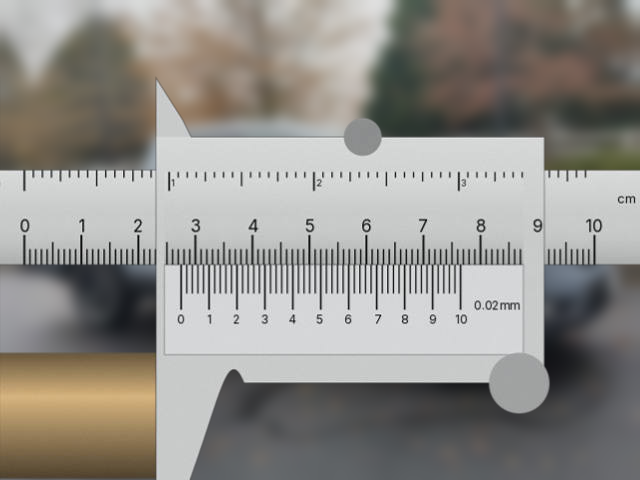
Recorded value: 27.5; mm
